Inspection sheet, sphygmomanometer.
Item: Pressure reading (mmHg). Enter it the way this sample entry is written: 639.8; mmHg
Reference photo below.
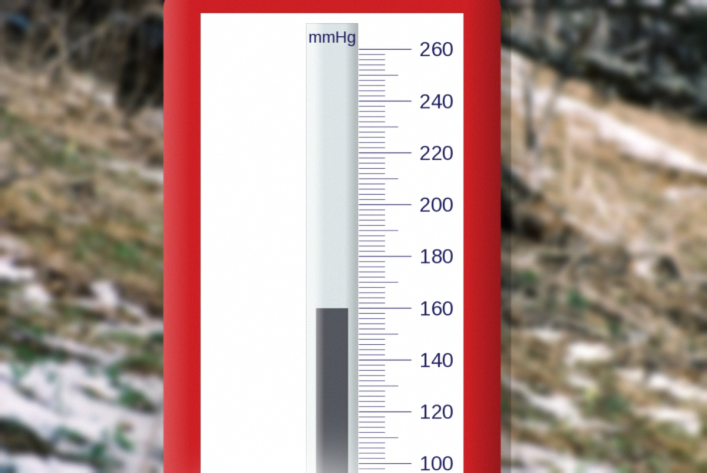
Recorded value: 160; mmHg
